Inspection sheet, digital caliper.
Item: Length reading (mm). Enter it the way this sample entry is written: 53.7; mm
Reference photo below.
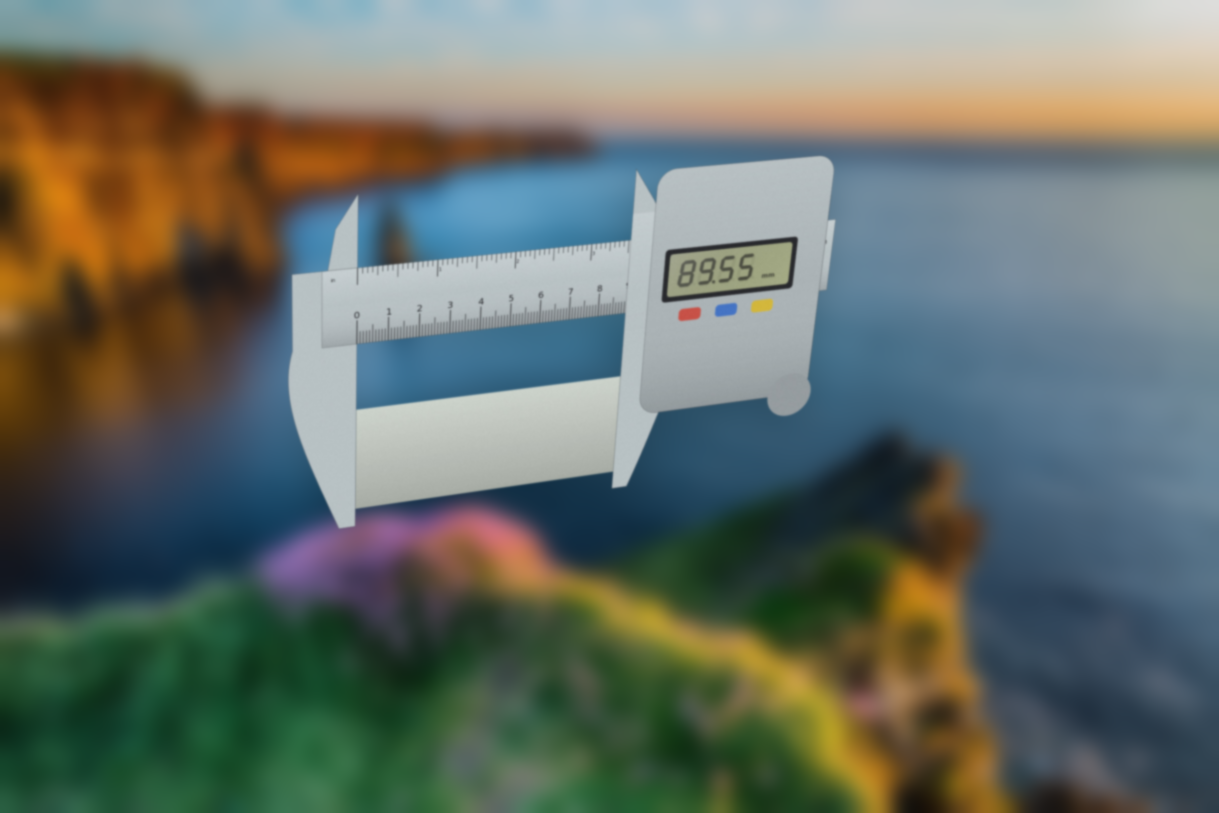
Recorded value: 89.55; mm
